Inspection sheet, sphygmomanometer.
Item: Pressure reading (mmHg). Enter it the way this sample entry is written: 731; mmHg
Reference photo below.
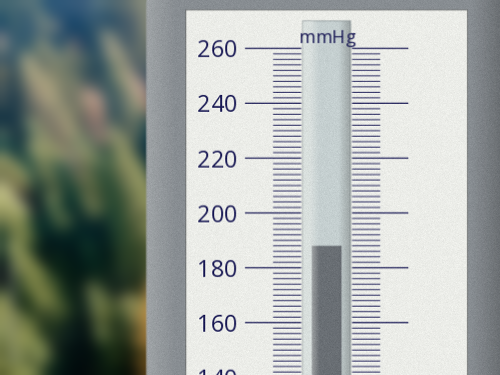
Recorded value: 188; mmHg
